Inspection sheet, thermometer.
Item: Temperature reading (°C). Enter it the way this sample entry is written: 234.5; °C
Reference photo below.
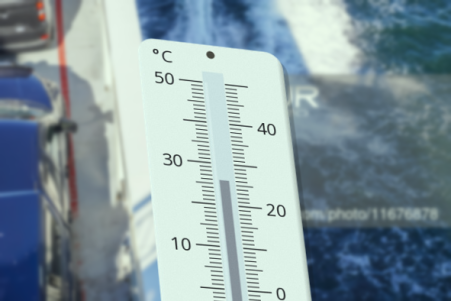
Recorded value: 26; °C
